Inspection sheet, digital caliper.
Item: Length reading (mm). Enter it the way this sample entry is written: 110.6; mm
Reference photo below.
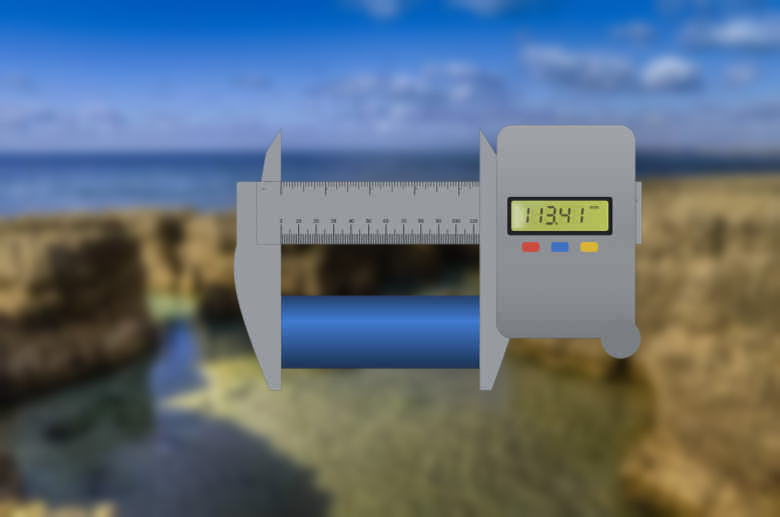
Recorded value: 113.41; mm
